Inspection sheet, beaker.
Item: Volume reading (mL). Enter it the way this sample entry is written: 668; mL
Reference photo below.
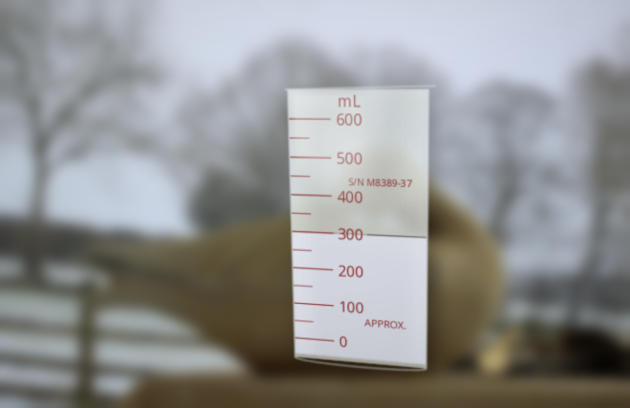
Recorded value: 300; mL
